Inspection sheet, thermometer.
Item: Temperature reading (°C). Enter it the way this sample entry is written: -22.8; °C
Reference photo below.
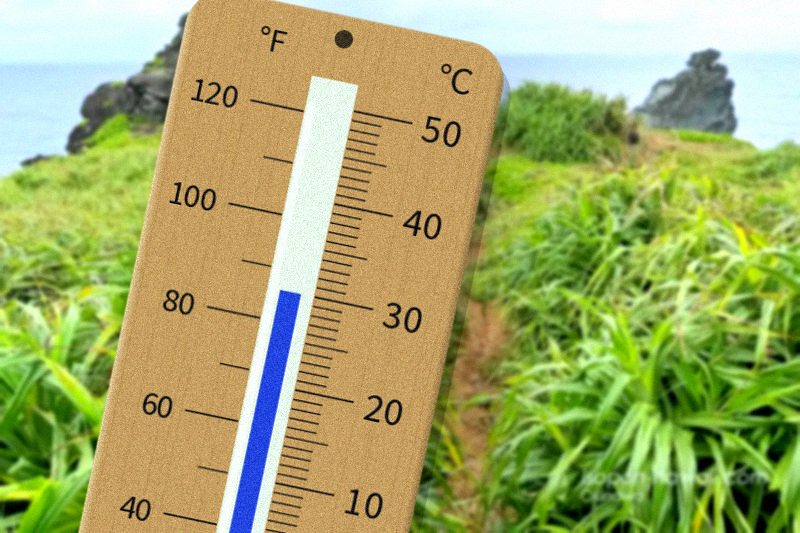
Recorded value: 30; °C
